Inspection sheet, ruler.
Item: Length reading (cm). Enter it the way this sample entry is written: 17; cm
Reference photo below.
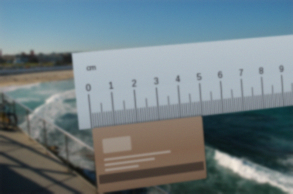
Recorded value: 5; cm
